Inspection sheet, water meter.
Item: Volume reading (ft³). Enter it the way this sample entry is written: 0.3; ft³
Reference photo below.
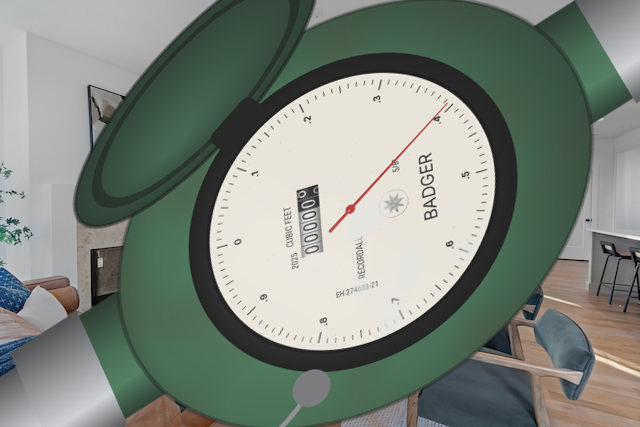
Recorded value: 8.39; ft³
